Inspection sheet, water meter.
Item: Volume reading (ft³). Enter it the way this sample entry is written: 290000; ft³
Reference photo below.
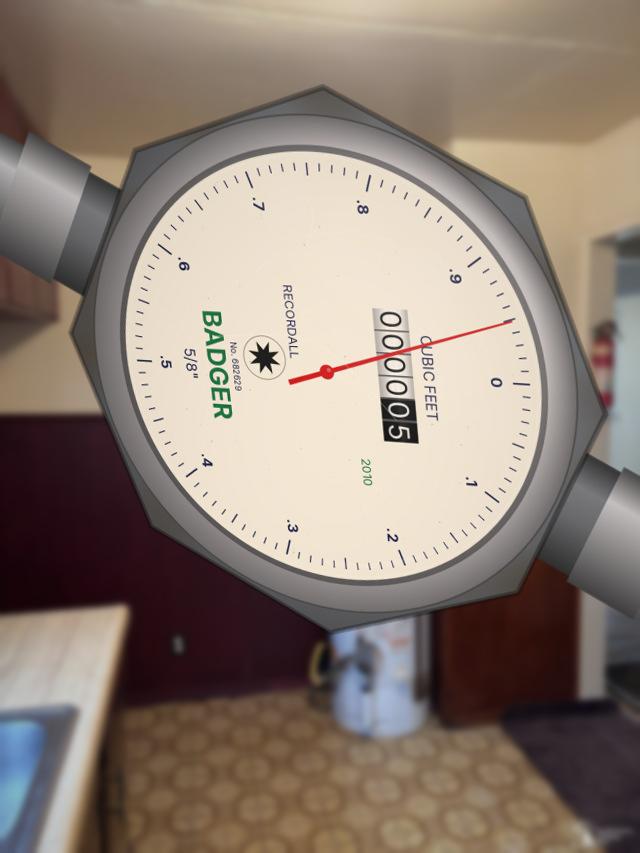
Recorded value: 4.95; ft³
